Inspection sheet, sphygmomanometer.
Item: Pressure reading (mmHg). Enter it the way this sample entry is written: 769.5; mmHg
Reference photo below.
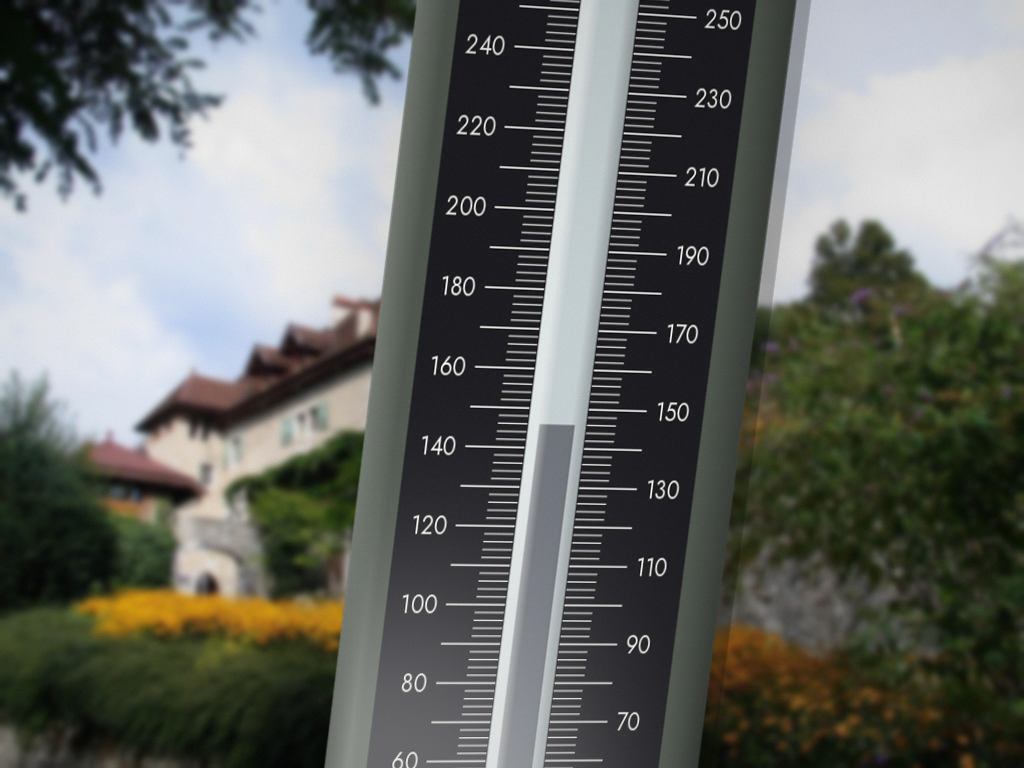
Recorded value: 146; mmHg
